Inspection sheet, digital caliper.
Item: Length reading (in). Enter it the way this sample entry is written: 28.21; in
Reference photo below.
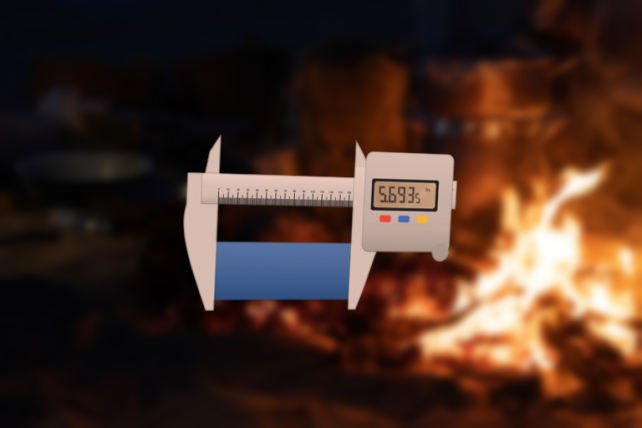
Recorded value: 5.6935; in
